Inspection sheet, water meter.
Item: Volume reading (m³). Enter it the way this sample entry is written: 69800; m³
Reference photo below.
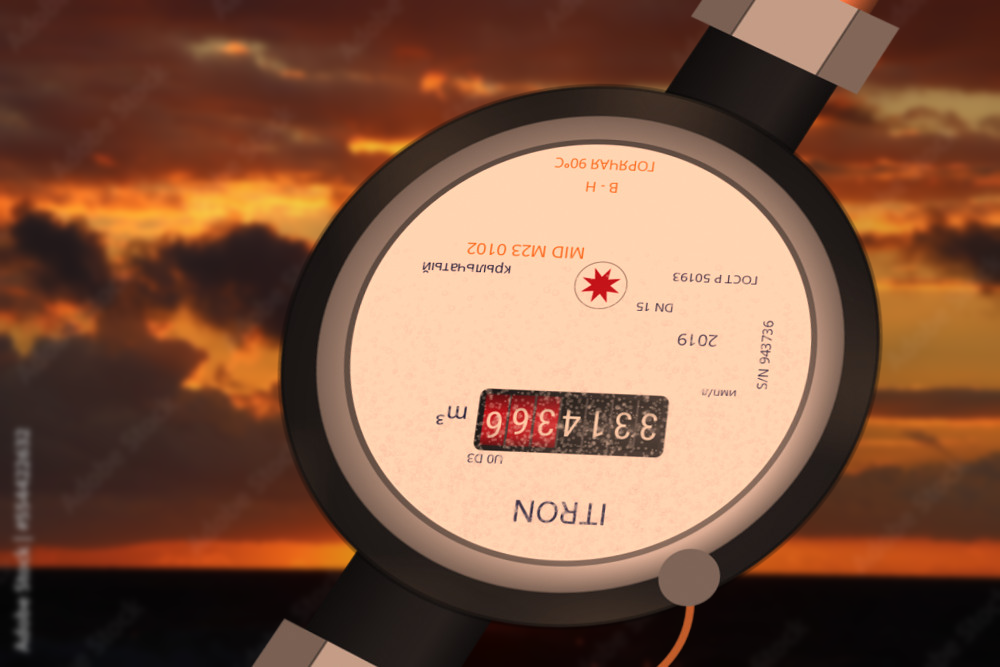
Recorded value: 3314.366; m³
